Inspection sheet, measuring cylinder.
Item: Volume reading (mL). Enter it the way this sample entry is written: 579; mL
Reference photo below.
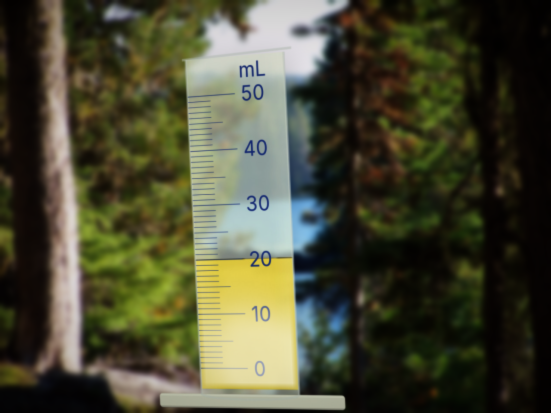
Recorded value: 20; mL
